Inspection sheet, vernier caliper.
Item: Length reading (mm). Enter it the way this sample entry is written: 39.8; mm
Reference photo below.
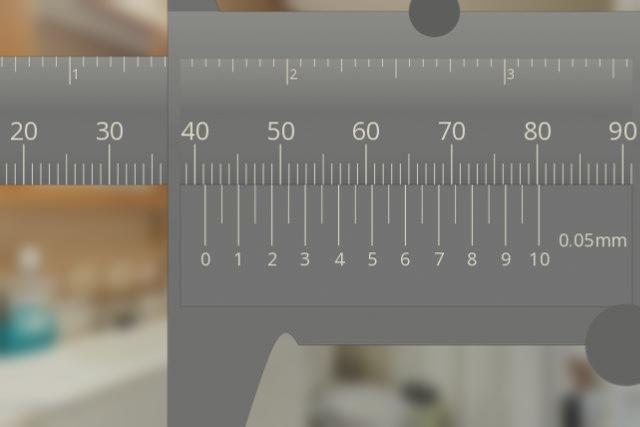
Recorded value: 41.2; mm
